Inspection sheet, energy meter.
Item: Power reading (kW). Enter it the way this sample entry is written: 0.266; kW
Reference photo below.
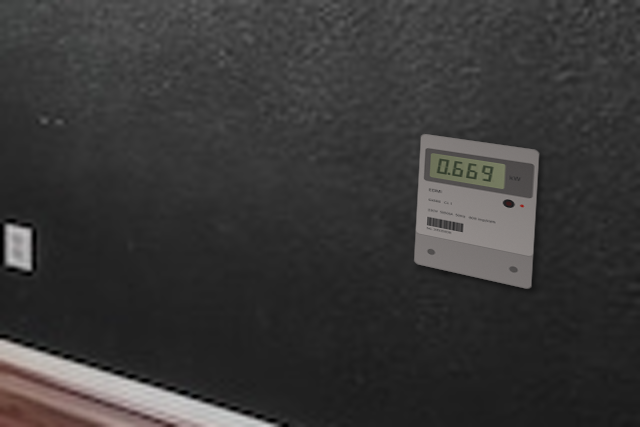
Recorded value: 0.669; kW
